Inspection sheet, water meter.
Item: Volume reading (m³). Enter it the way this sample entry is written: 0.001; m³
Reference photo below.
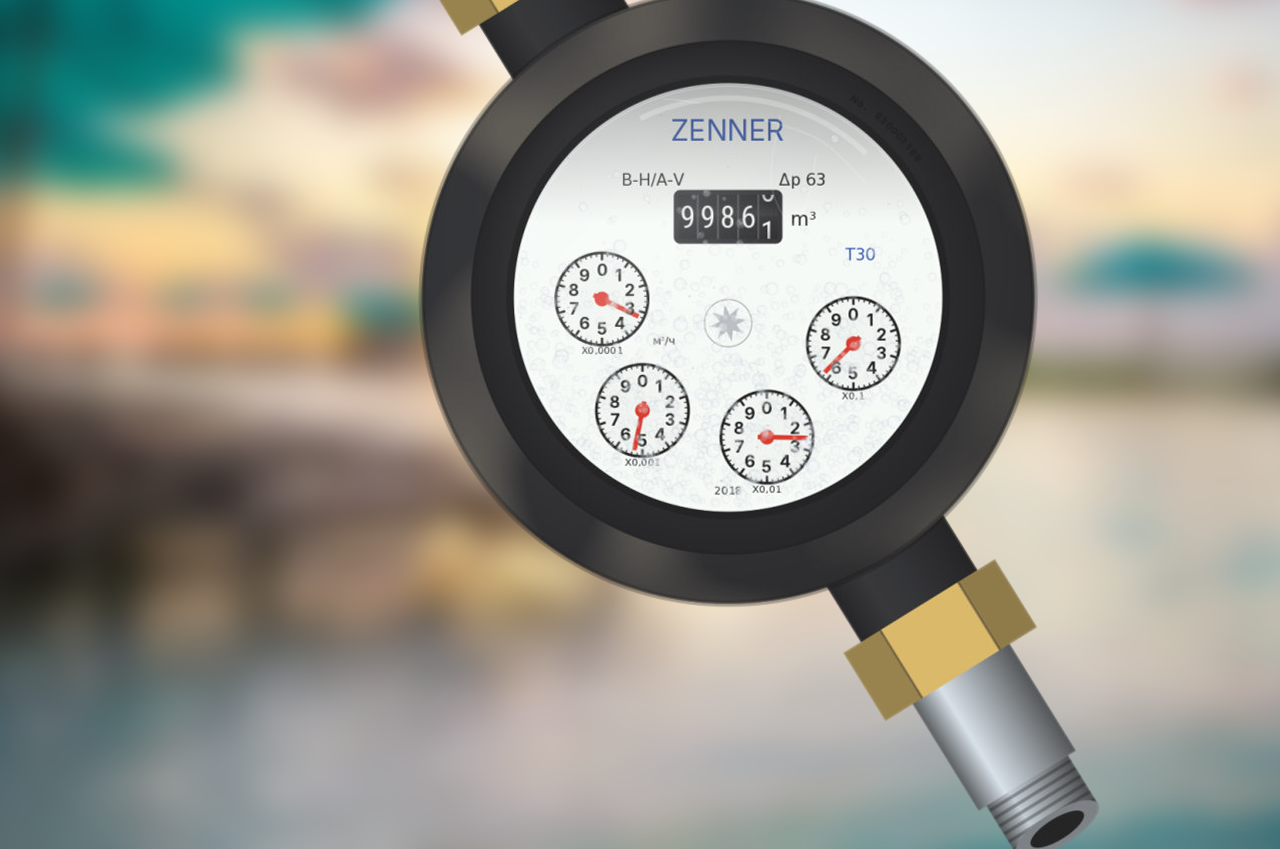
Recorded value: 99860.6253; m³
